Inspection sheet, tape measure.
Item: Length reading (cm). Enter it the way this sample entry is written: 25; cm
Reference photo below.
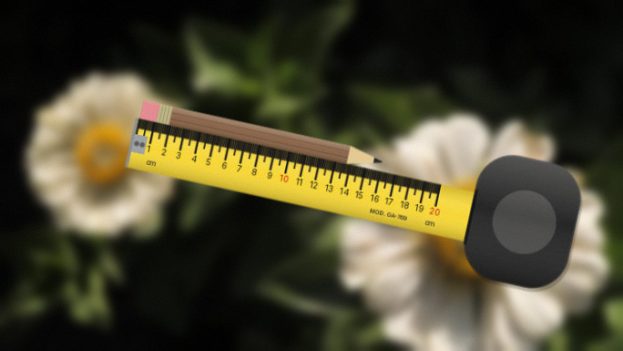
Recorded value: 16; cm
